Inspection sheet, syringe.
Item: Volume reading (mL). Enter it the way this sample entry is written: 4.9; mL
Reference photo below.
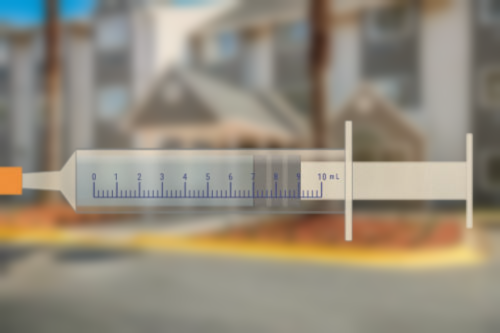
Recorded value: 7; mL
